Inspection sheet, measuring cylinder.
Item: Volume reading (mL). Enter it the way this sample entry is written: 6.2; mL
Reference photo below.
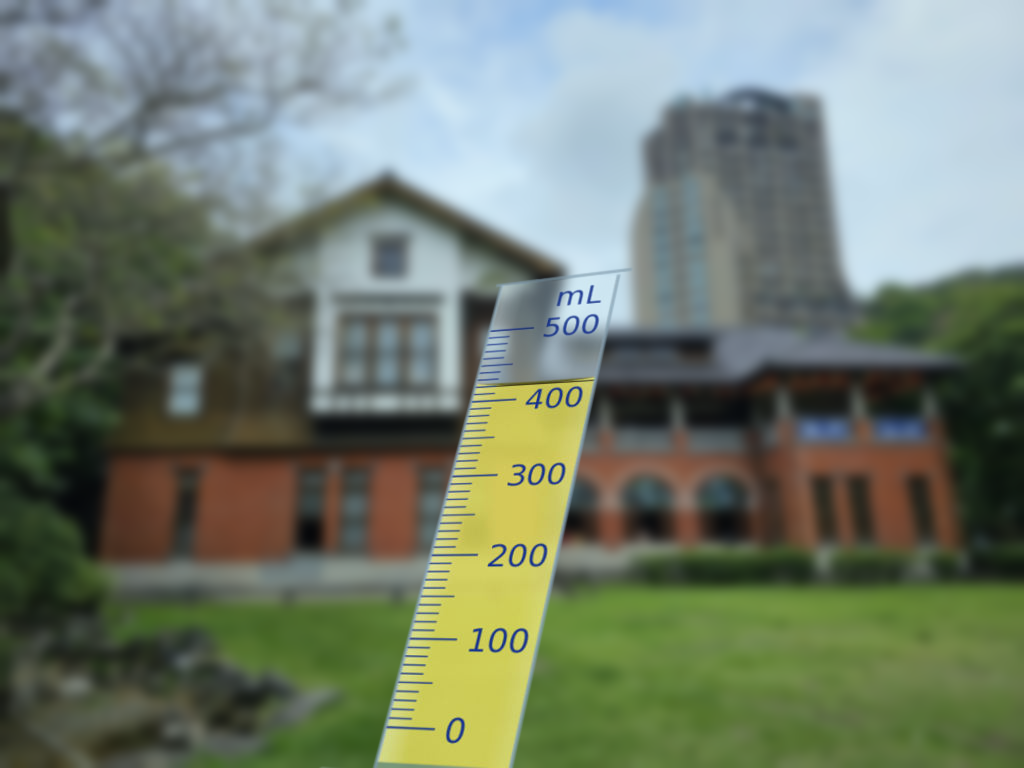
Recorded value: 420; mL
